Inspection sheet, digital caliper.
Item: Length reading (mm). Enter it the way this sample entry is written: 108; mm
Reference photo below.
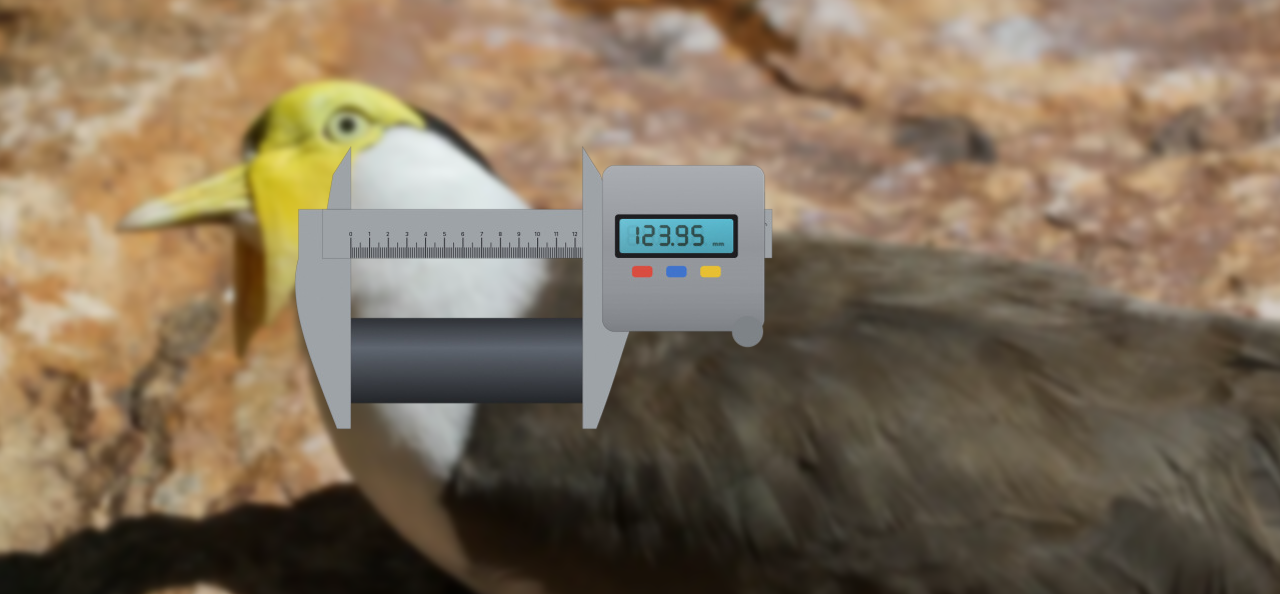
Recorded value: 123.95; mm
